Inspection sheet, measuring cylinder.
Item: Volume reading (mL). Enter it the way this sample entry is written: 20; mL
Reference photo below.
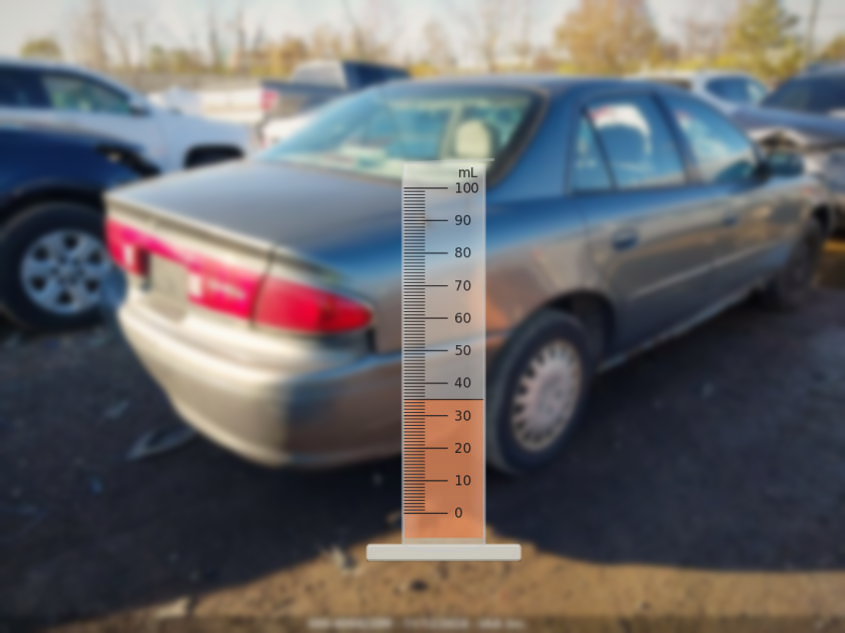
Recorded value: 35; mL
